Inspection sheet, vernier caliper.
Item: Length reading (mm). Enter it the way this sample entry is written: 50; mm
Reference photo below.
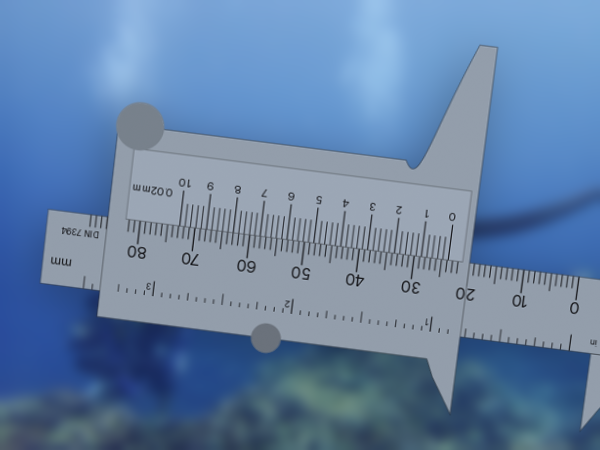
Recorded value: 23.8; mm
